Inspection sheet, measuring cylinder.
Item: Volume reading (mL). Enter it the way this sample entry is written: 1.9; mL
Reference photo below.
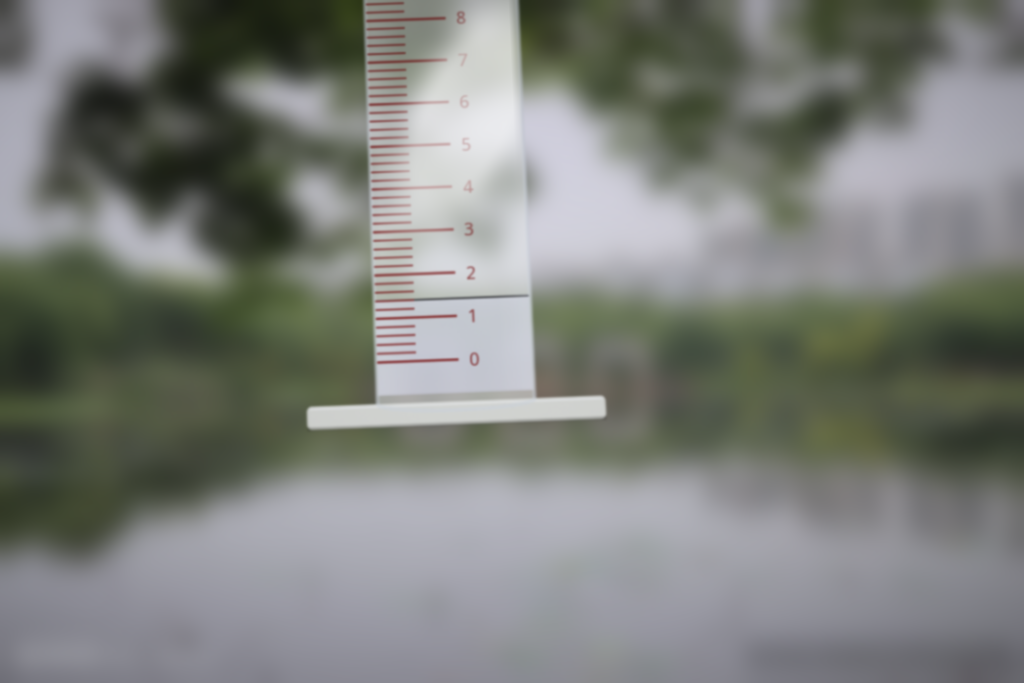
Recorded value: 1.4; mL
